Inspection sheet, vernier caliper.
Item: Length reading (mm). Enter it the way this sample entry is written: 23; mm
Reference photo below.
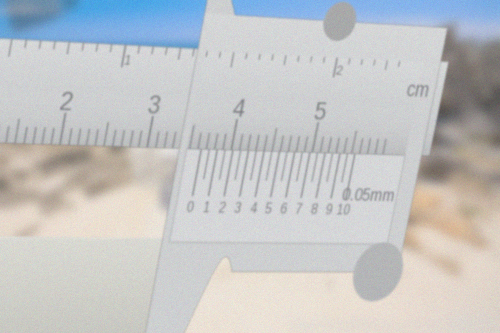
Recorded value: 36.4; mm
